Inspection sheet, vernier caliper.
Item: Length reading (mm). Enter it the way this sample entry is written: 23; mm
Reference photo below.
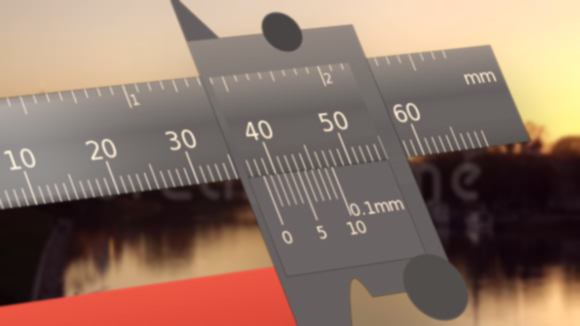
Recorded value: 38.4; mm
